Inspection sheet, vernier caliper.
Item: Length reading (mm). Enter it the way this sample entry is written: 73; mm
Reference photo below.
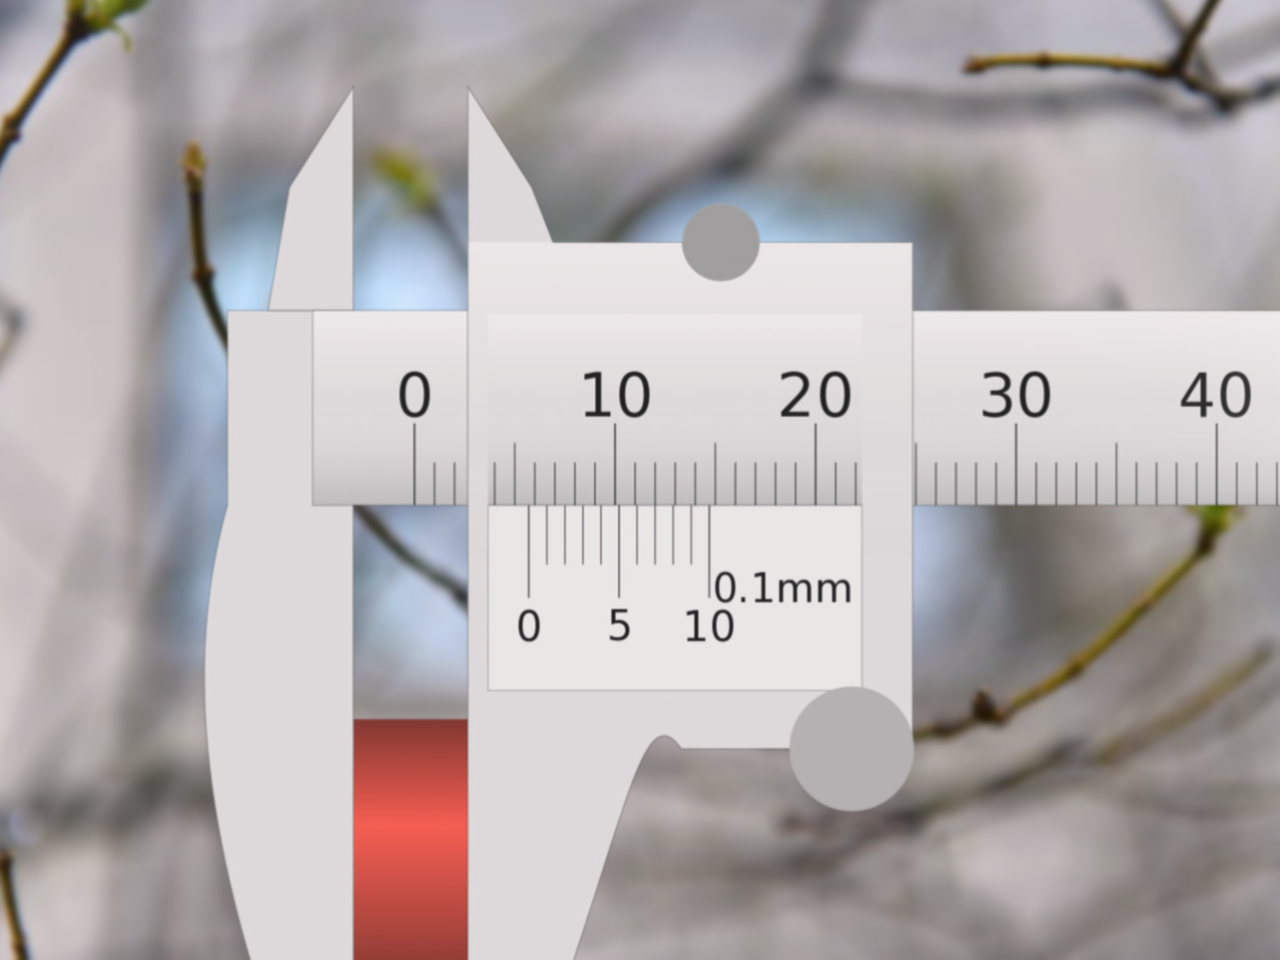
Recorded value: 5.7; mm
